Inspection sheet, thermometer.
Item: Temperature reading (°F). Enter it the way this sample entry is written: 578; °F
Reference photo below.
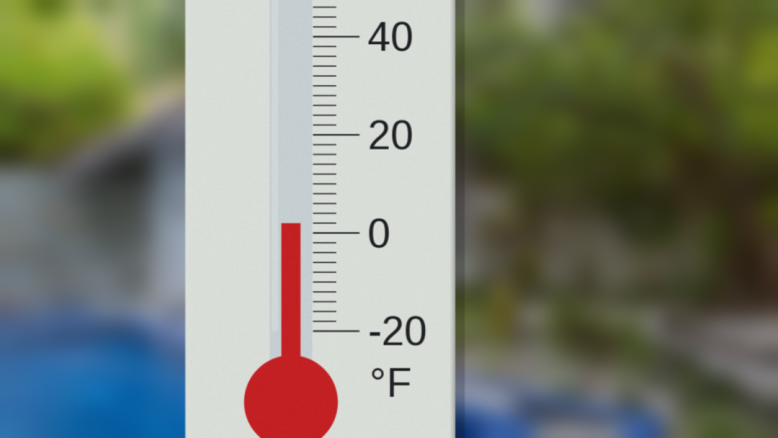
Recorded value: 2; °F
